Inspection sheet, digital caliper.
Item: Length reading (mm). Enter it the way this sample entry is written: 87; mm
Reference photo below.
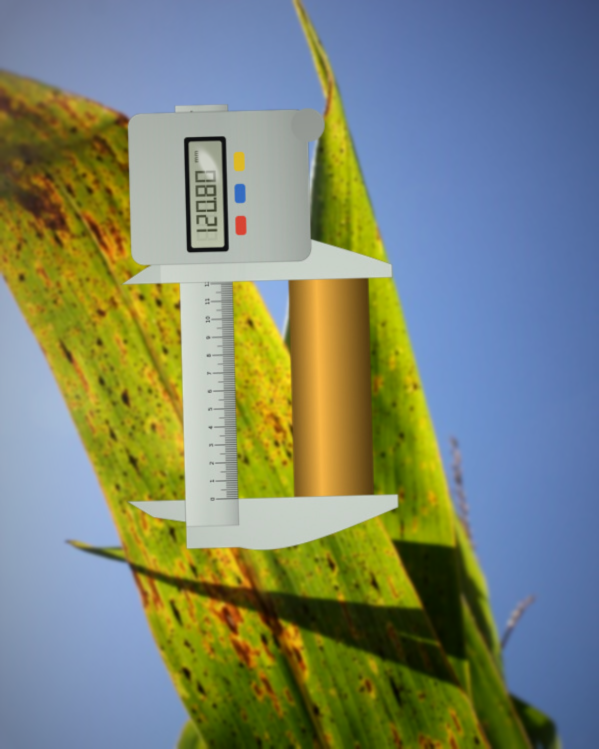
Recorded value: 120.80; mm
